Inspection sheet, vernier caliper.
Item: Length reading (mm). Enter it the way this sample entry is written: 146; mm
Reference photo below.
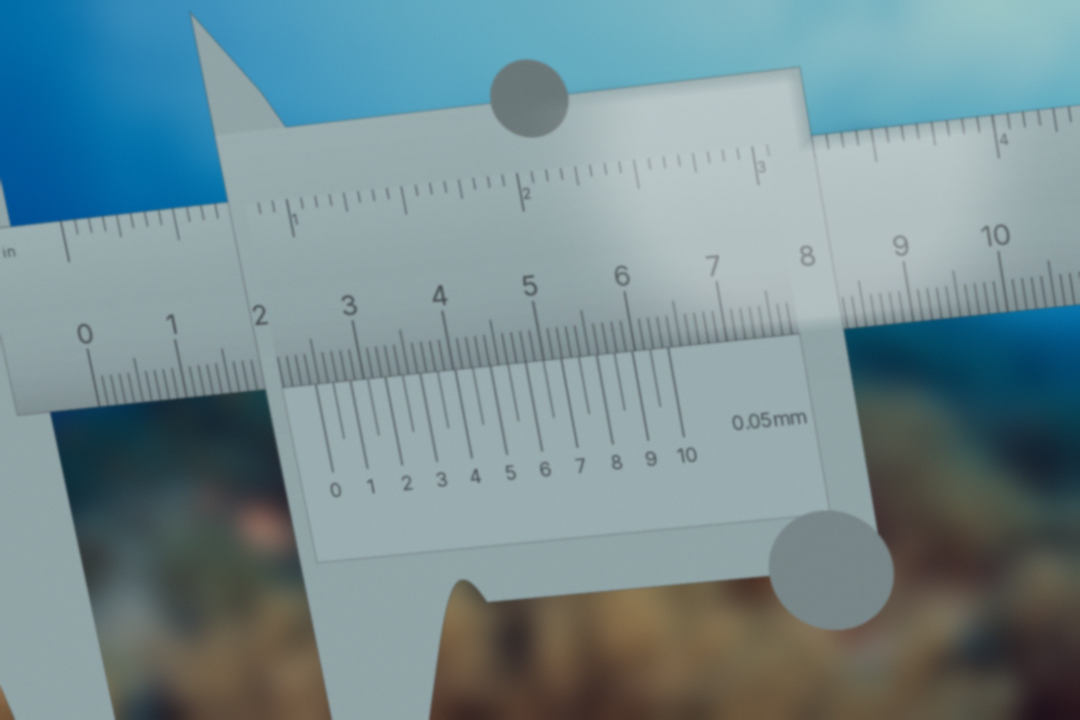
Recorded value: 24.6; mm
